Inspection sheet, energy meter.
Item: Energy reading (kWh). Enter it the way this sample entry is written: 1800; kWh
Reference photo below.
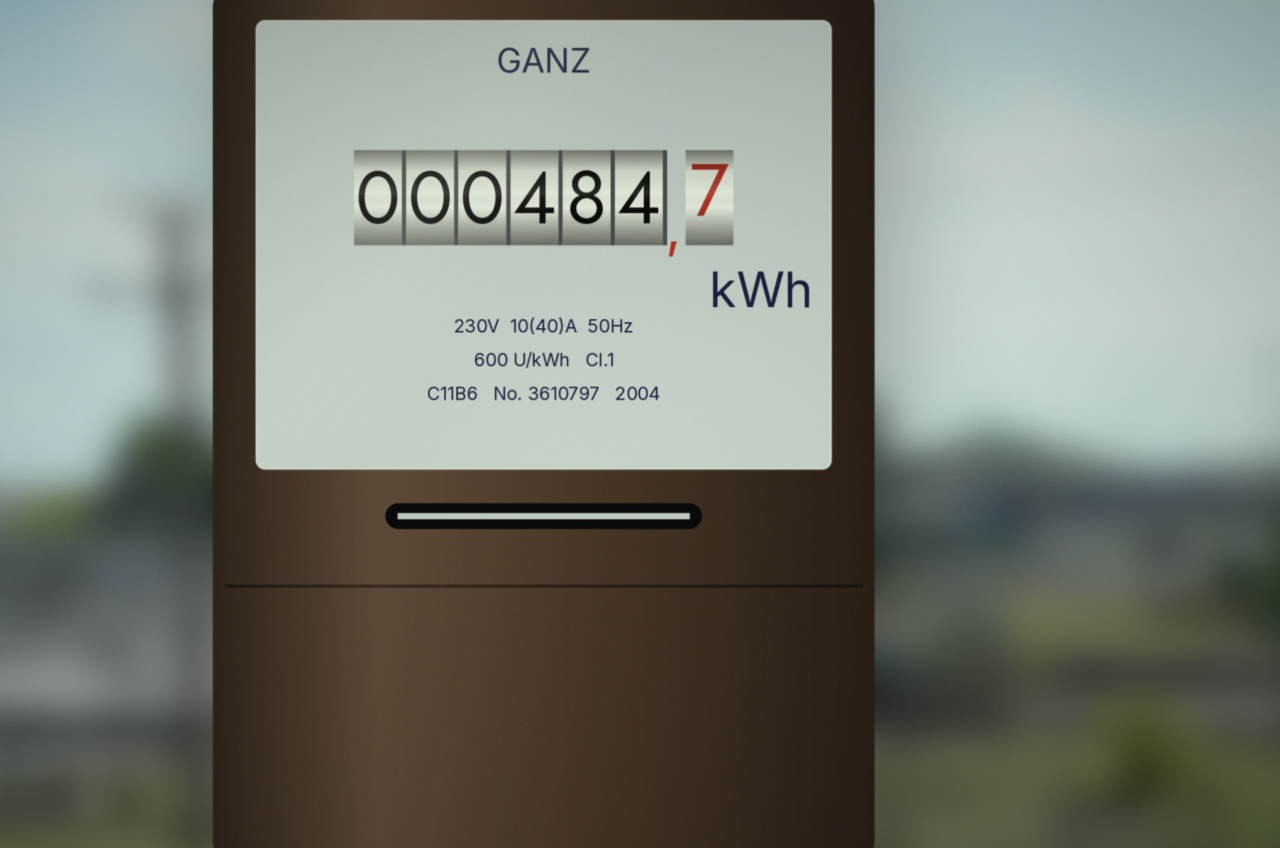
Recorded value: 484.7; kWh
